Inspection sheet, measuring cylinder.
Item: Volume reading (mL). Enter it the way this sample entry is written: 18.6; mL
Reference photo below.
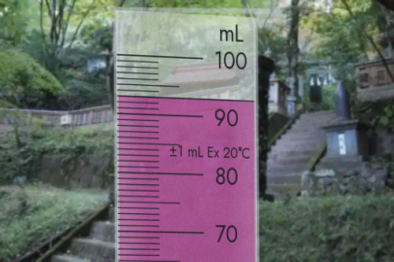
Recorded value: 93; mL
